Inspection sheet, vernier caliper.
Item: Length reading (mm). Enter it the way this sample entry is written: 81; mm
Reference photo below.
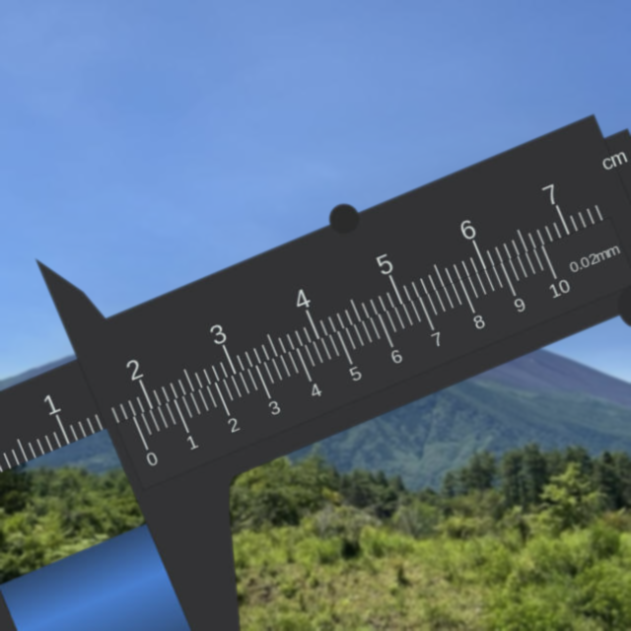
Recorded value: 17.8; mm
